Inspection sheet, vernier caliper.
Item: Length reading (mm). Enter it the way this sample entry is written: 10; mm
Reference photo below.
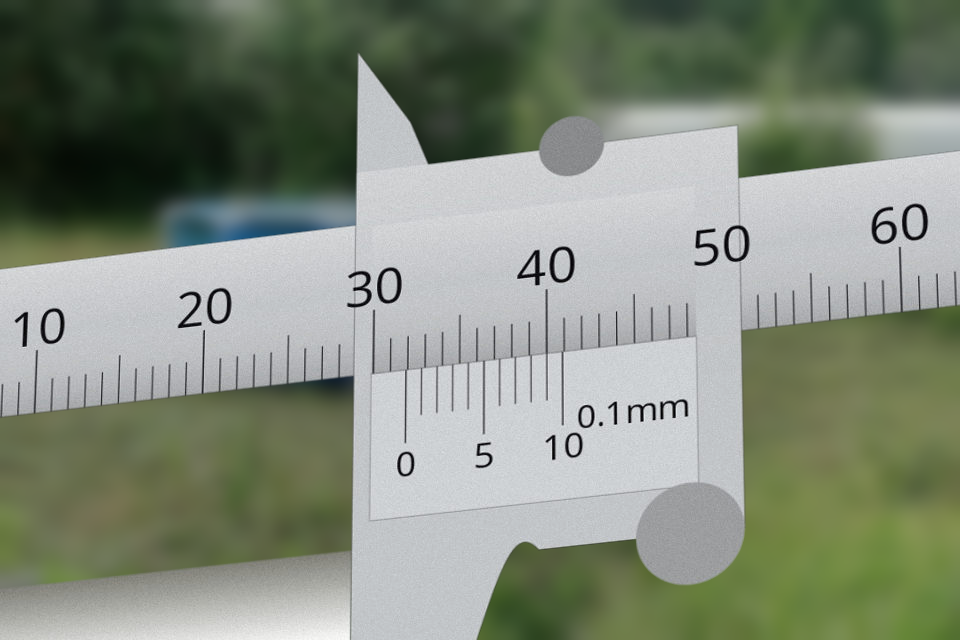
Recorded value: 31.9; mm
